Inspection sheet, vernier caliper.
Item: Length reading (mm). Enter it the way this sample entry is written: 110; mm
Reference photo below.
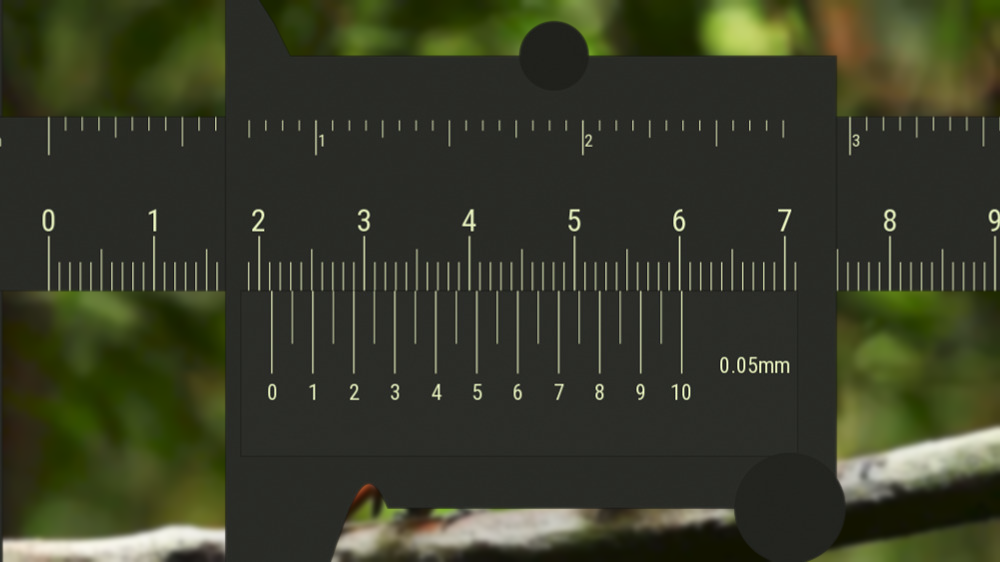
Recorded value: 21.2; mm
